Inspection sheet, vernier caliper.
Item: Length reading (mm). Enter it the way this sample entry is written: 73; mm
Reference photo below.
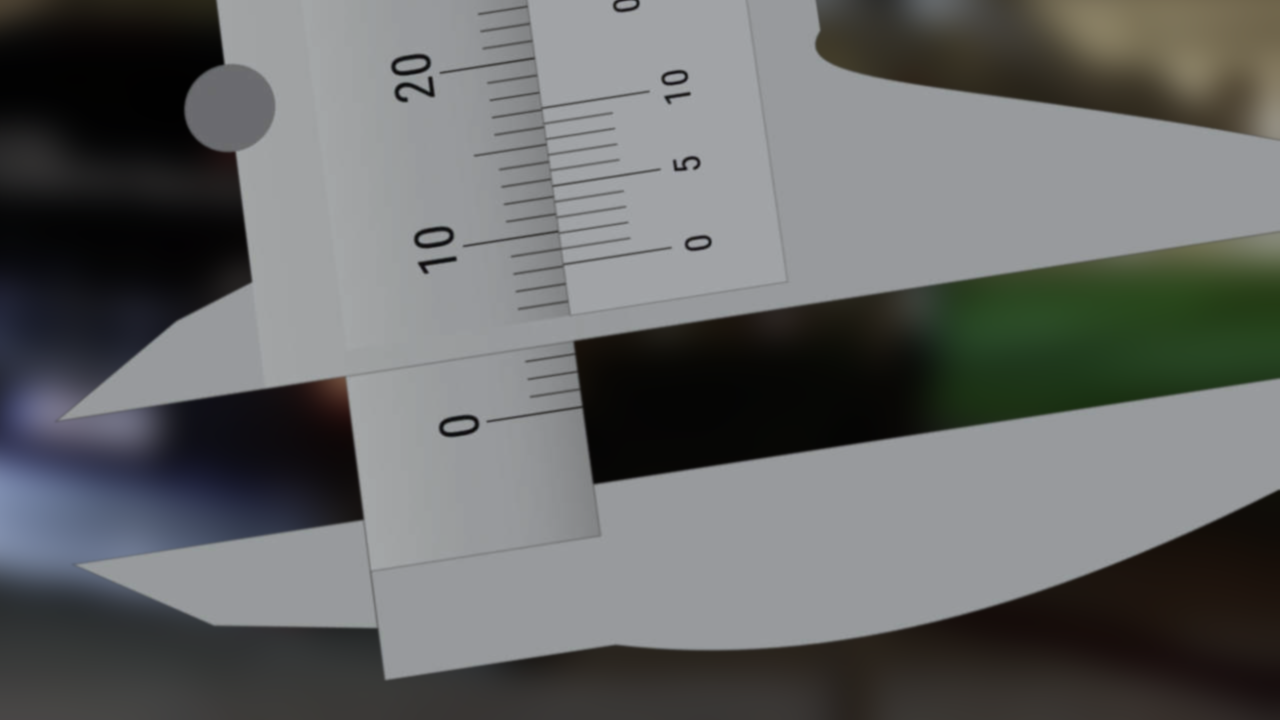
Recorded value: 8.1; mm
